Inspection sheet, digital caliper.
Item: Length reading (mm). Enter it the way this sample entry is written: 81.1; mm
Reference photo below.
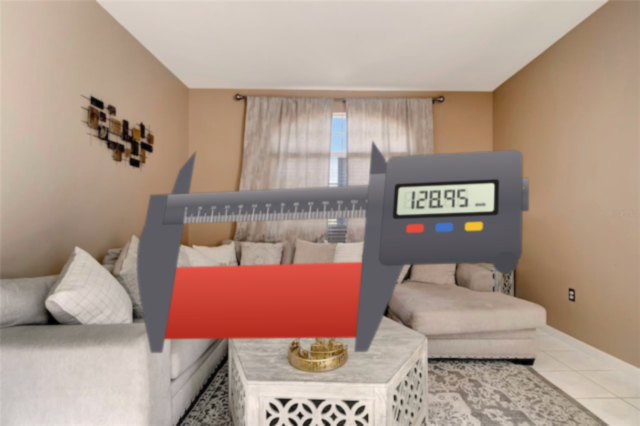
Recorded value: 128.95; mm
